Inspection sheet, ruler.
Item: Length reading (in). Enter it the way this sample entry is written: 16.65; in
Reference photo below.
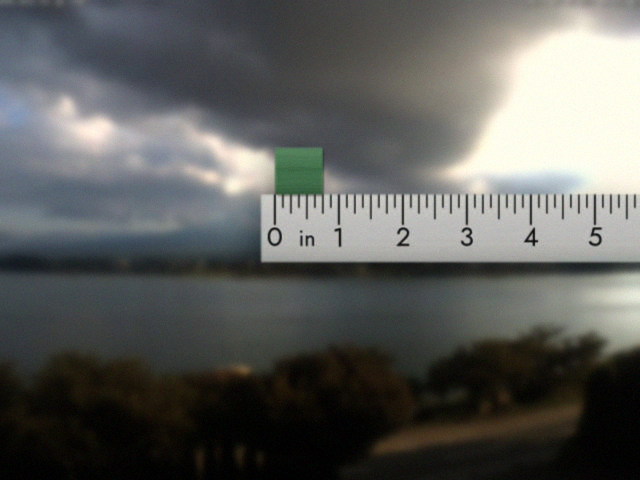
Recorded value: 0.75; in
